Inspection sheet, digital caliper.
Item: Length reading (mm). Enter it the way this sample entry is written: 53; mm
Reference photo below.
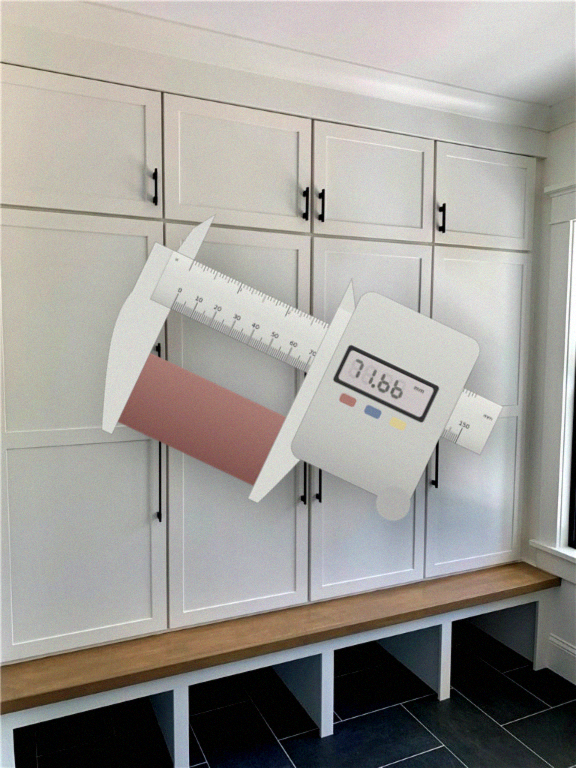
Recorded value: 71.66; mm
